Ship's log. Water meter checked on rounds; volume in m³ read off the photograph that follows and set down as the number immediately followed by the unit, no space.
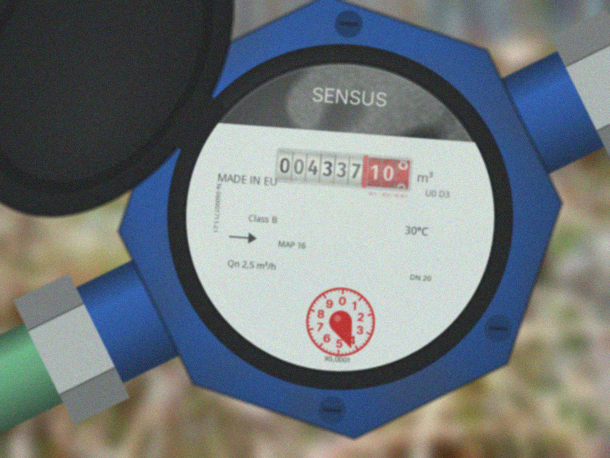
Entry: 4337.1084m³
